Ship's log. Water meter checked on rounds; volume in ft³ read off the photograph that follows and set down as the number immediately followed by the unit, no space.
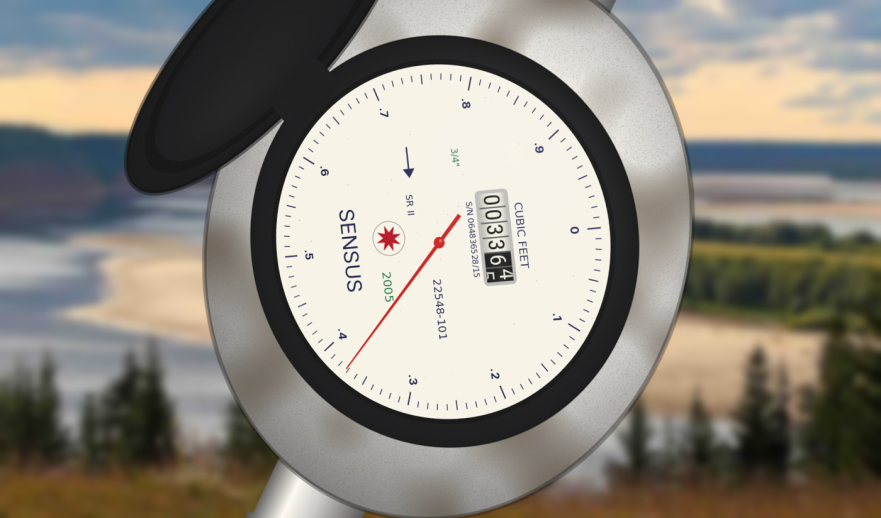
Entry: 3364.37ft³
